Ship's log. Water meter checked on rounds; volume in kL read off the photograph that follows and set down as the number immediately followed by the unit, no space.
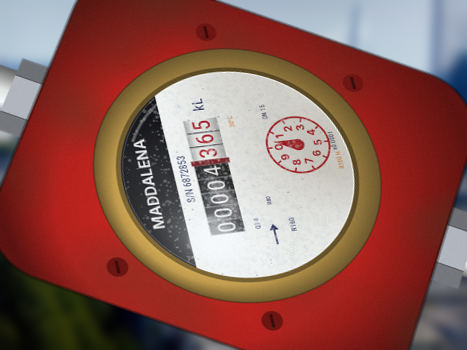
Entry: 4.3650kL
